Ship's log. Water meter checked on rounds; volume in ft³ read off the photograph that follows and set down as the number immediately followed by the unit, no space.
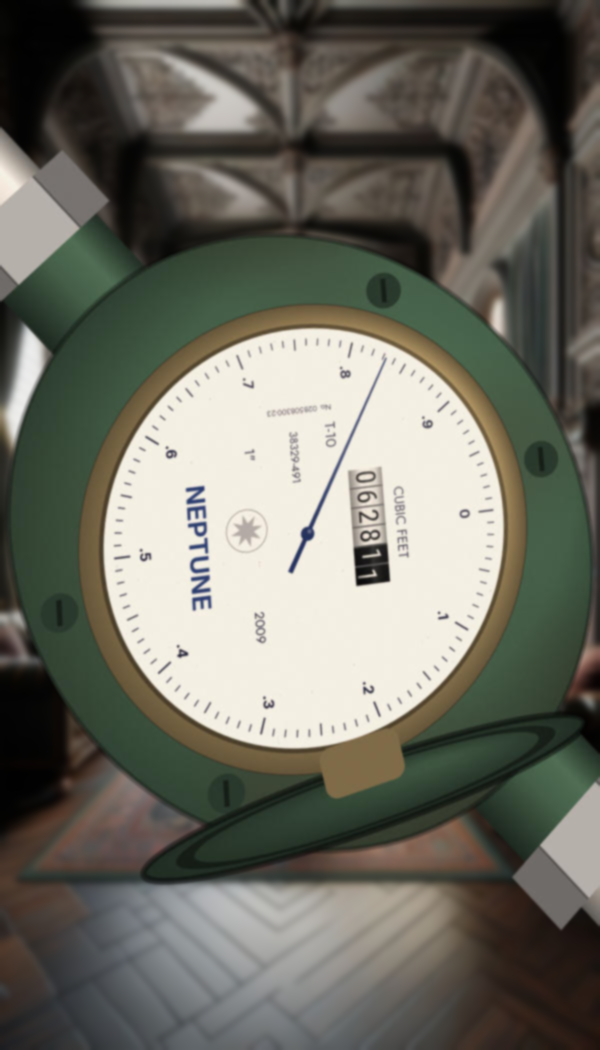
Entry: 62810.83ft³
